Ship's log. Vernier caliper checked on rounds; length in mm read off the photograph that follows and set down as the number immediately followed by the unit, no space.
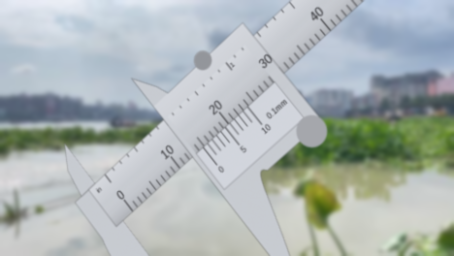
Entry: 14.8mm
